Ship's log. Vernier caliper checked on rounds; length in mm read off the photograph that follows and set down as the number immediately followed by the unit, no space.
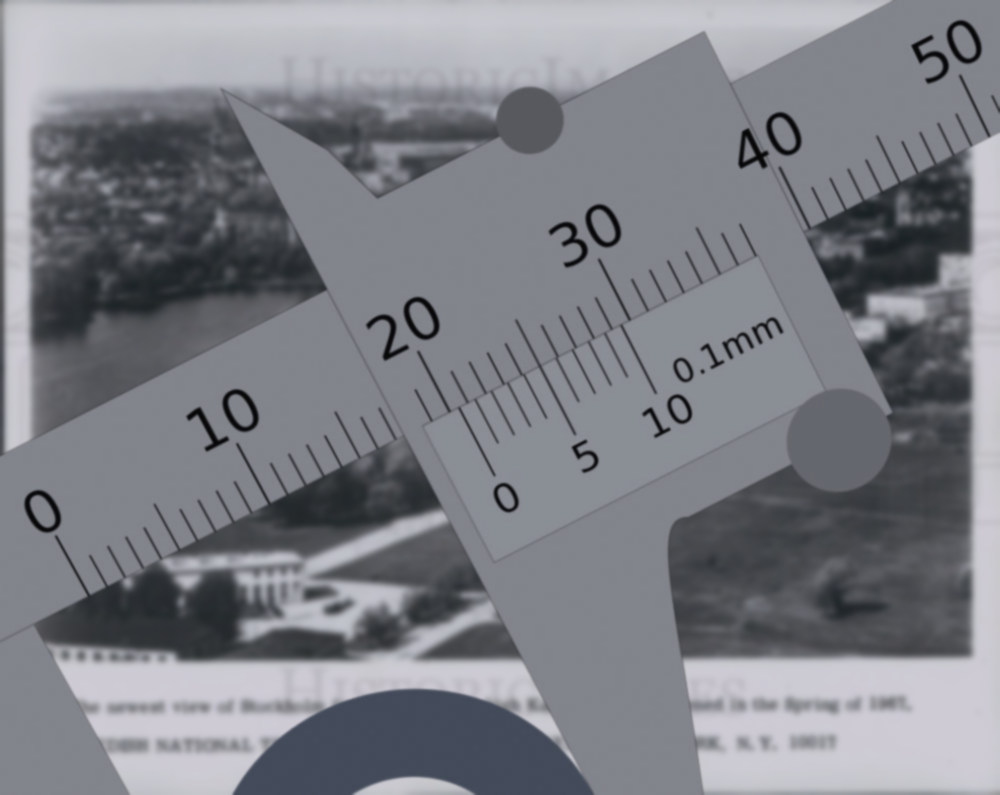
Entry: 20.5mm
